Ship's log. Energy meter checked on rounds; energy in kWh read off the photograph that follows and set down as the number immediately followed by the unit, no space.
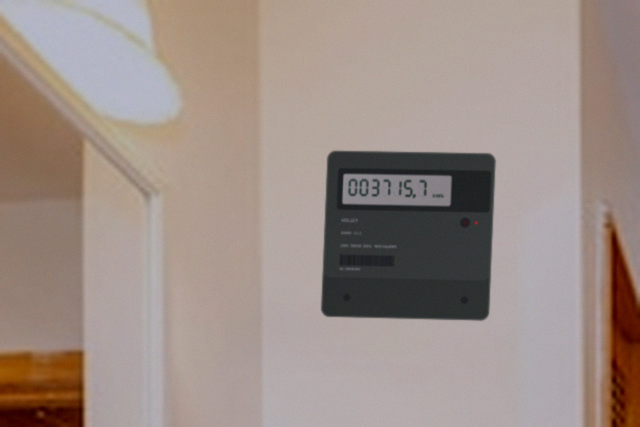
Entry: 3715.7kWh
